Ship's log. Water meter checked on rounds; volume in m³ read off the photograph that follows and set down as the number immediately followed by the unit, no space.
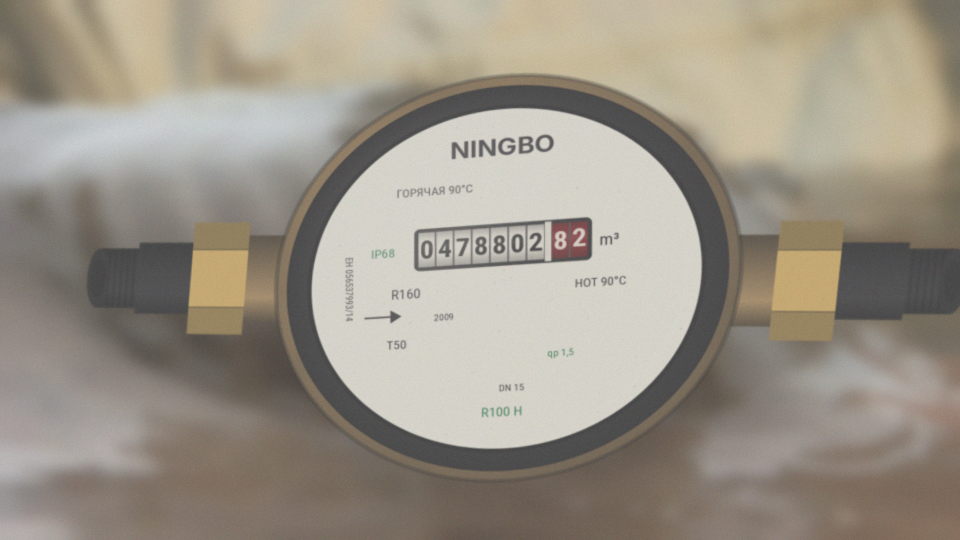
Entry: 478802.82m³
